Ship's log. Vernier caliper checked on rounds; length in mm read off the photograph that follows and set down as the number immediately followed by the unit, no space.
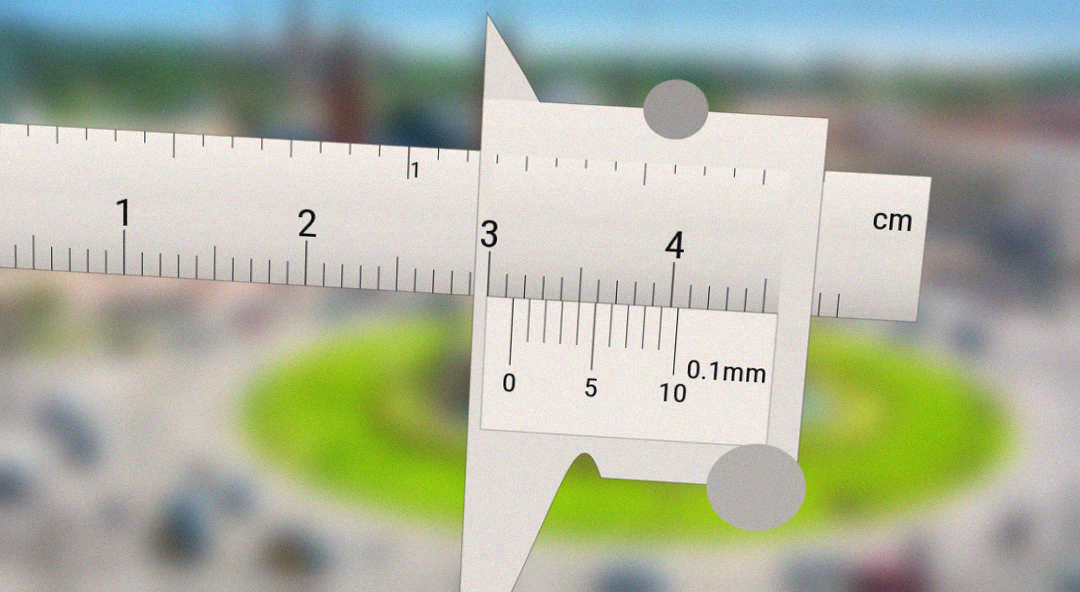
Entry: 31.4mm
